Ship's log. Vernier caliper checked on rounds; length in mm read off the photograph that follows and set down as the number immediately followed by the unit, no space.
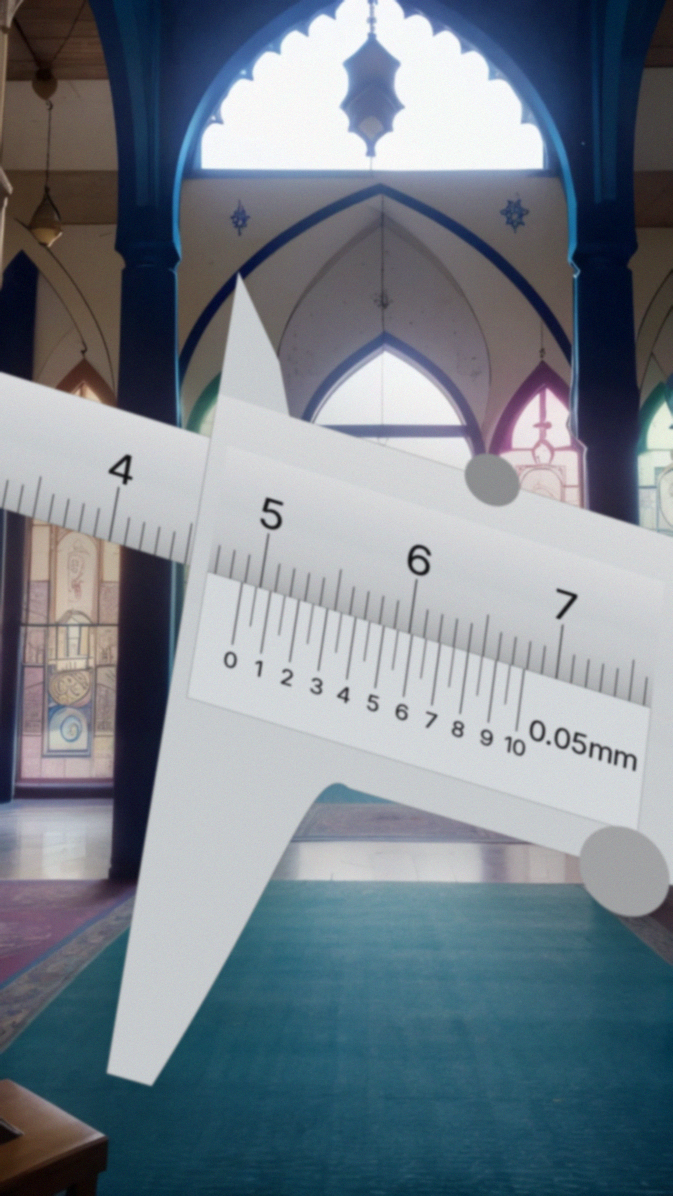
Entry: 48.8mm
